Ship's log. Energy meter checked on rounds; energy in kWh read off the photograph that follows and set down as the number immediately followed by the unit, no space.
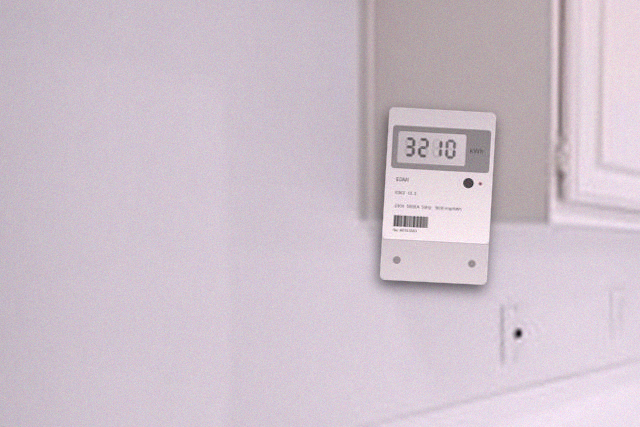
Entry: 3210kWh
